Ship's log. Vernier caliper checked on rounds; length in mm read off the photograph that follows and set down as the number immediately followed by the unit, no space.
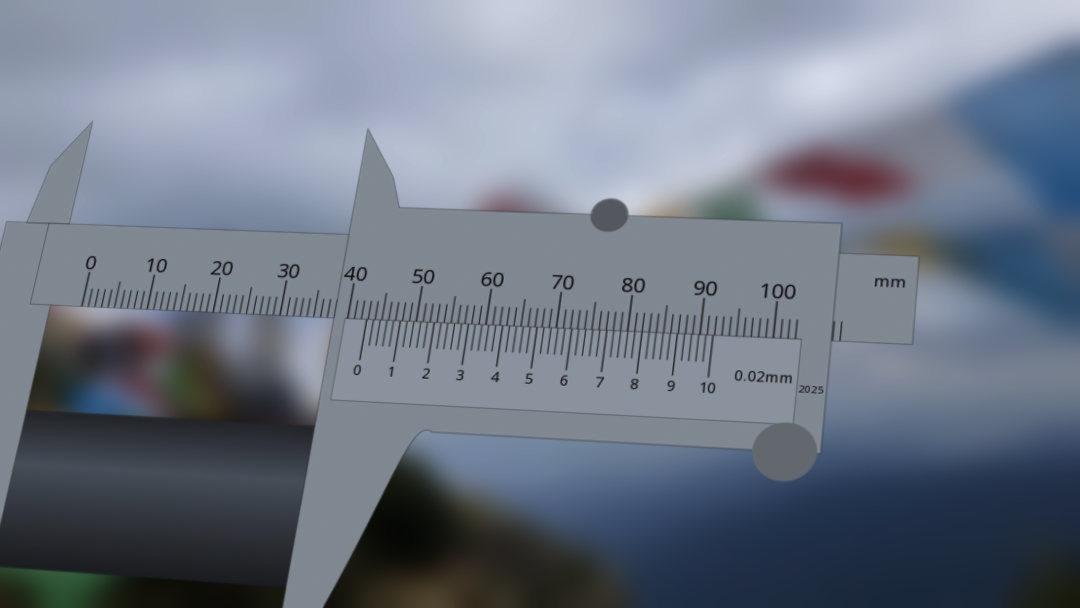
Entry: 42.8mm
